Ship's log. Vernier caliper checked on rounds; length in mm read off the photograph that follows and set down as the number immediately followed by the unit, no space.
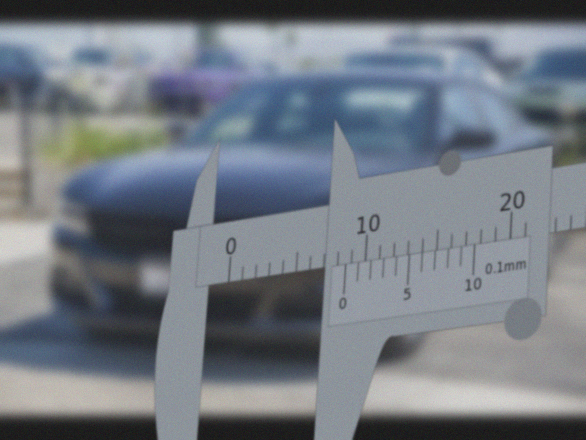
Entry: 8.6mm
